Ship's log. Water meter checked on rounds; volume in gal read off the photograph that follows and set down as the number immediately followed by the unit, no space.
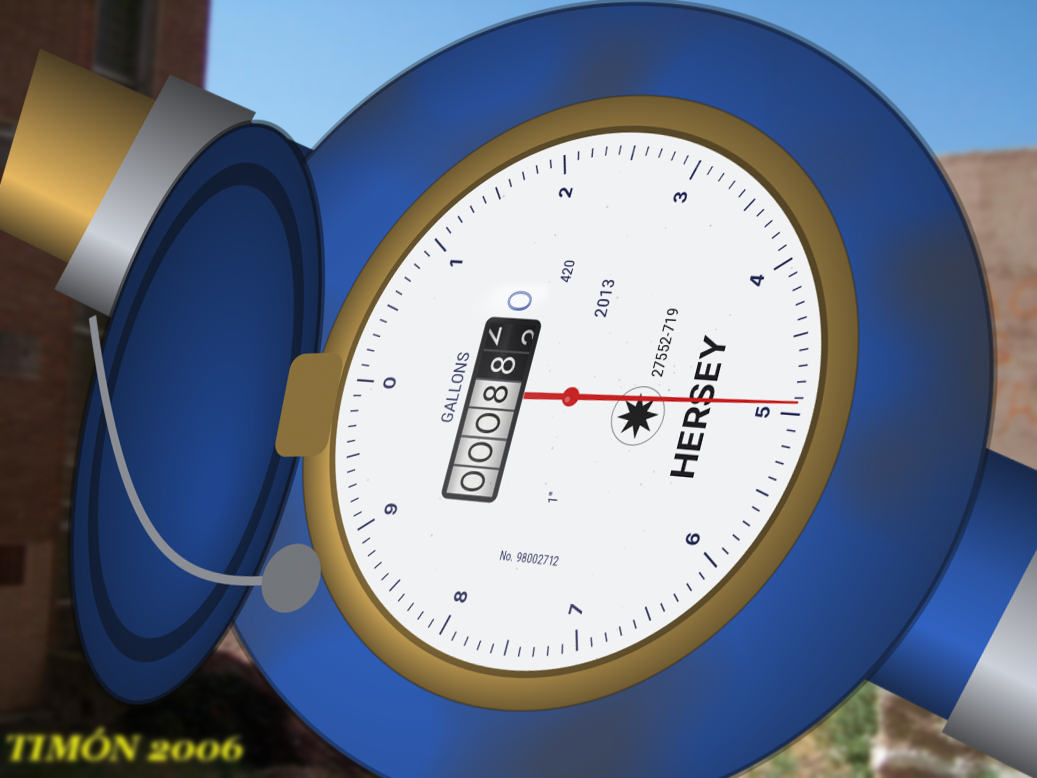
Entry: 8824.9gal
